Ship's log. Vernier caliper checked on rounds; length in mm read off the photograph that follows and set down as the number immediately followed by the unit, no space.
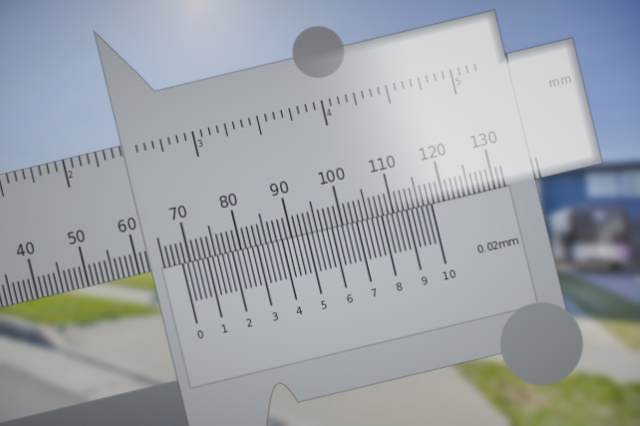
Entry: 68.5mm
